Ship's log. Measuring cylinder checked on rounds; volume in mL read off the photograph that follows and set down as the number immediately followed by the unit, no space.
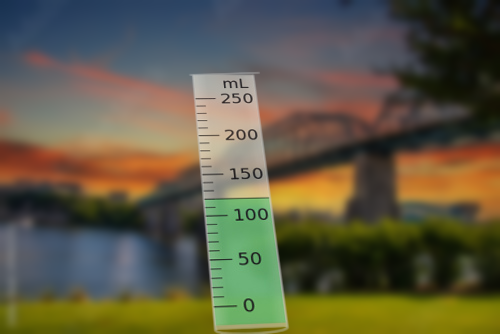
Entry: 120mL
